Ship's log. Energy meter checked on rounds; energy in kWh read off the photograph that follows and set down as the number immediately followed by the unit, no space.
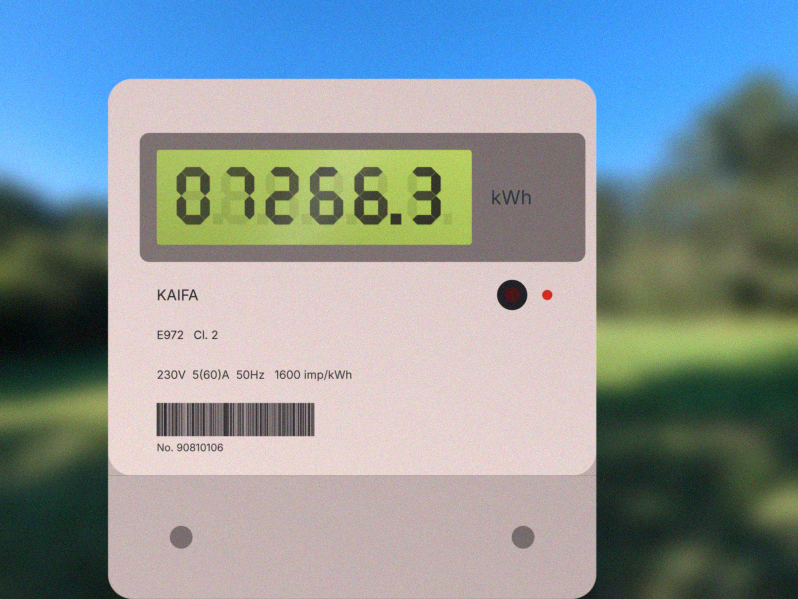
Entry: 7266.3kWh
